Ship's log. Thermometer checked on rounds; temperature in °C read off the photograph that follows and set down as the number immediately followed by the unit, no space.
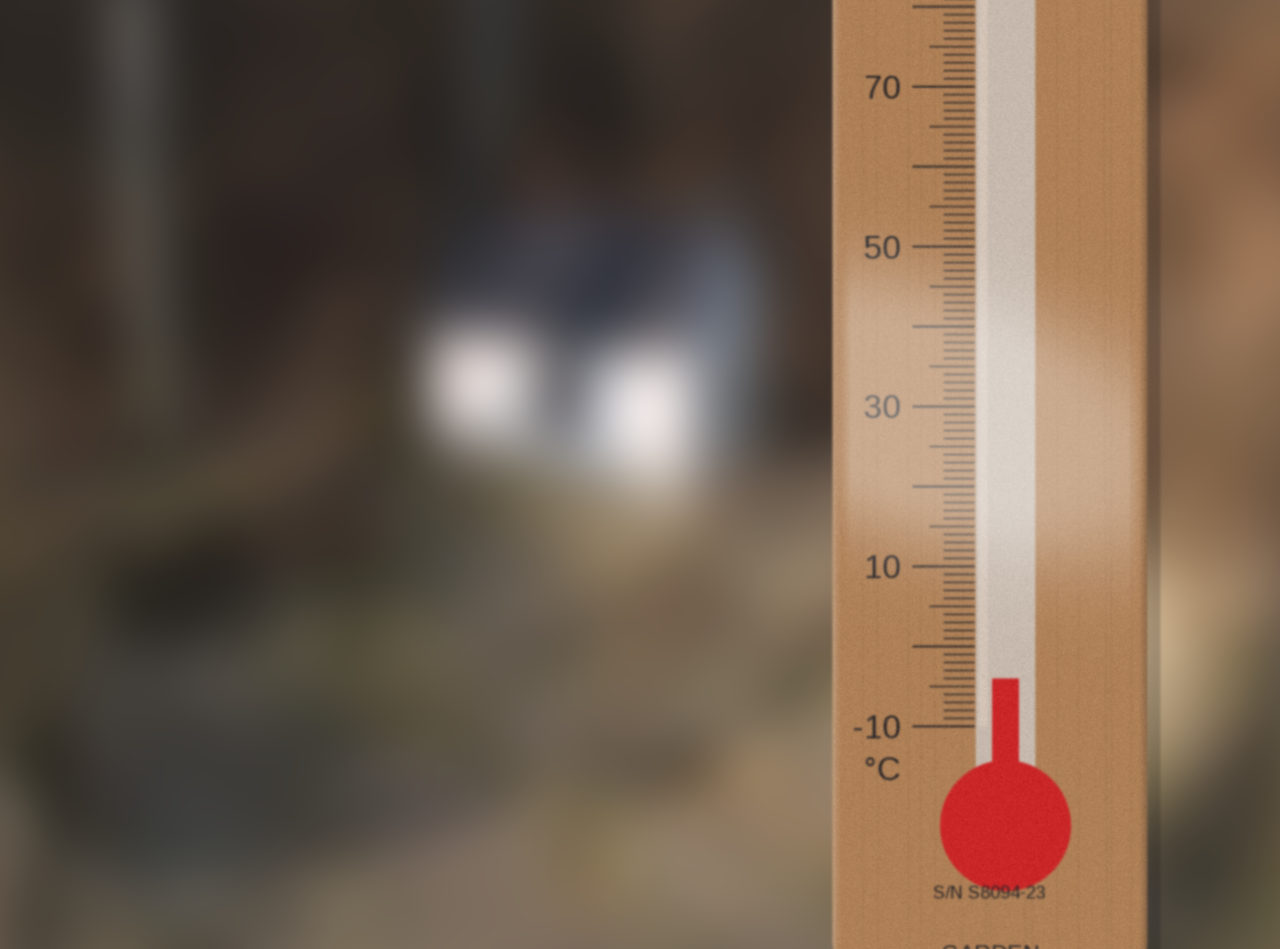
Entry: -4°C
